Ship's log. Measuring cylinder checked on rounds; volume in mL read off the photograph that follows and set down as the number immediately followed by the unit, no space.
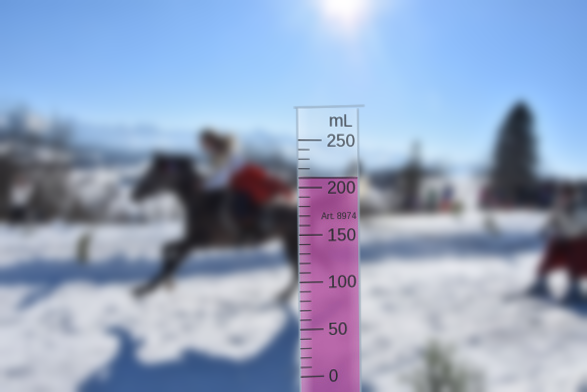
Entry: 210mL
